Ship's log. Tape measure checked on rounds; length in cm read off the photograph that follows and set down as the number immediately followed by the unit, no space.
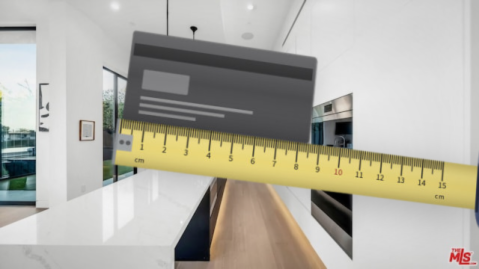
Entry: 8.5cm
